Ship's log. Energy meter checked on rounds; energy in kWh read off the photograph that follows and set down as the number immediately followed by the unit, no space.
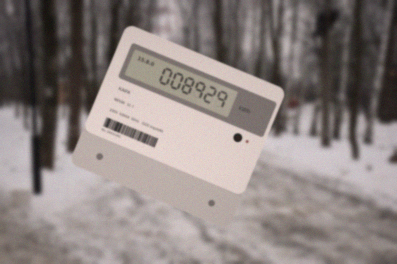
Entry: 8929kWh
